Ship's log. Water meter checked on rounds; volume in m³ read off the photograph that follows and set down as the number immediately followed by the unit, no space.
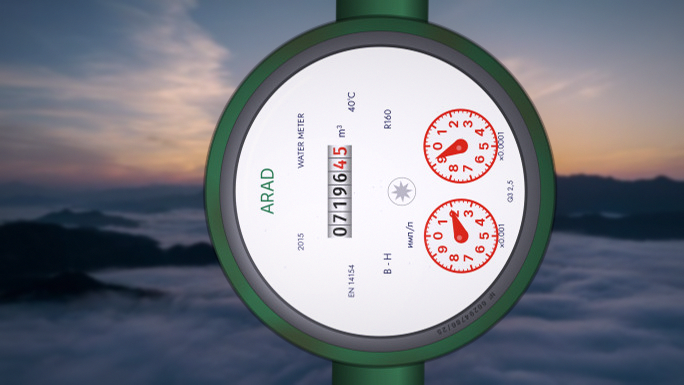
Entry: 7196.4519m³
